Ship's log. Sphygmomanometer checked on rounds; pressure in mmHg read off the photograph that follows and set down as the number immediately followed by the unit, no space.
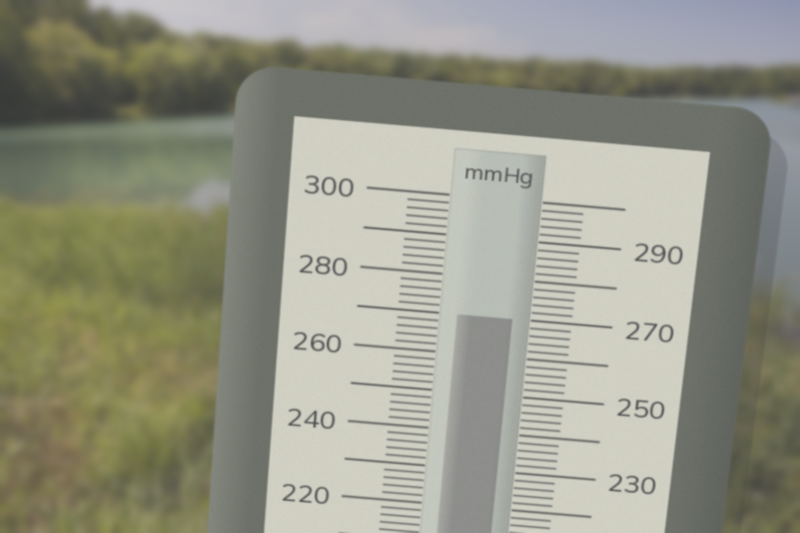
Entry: 270mmHg
